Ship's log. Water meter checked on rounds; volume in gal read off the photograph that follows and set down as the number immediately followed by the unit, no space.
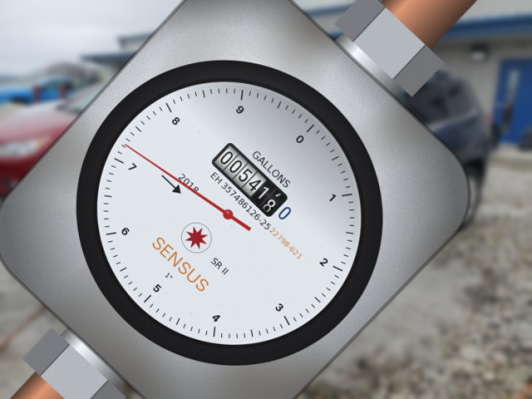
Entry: 54177.2gal
